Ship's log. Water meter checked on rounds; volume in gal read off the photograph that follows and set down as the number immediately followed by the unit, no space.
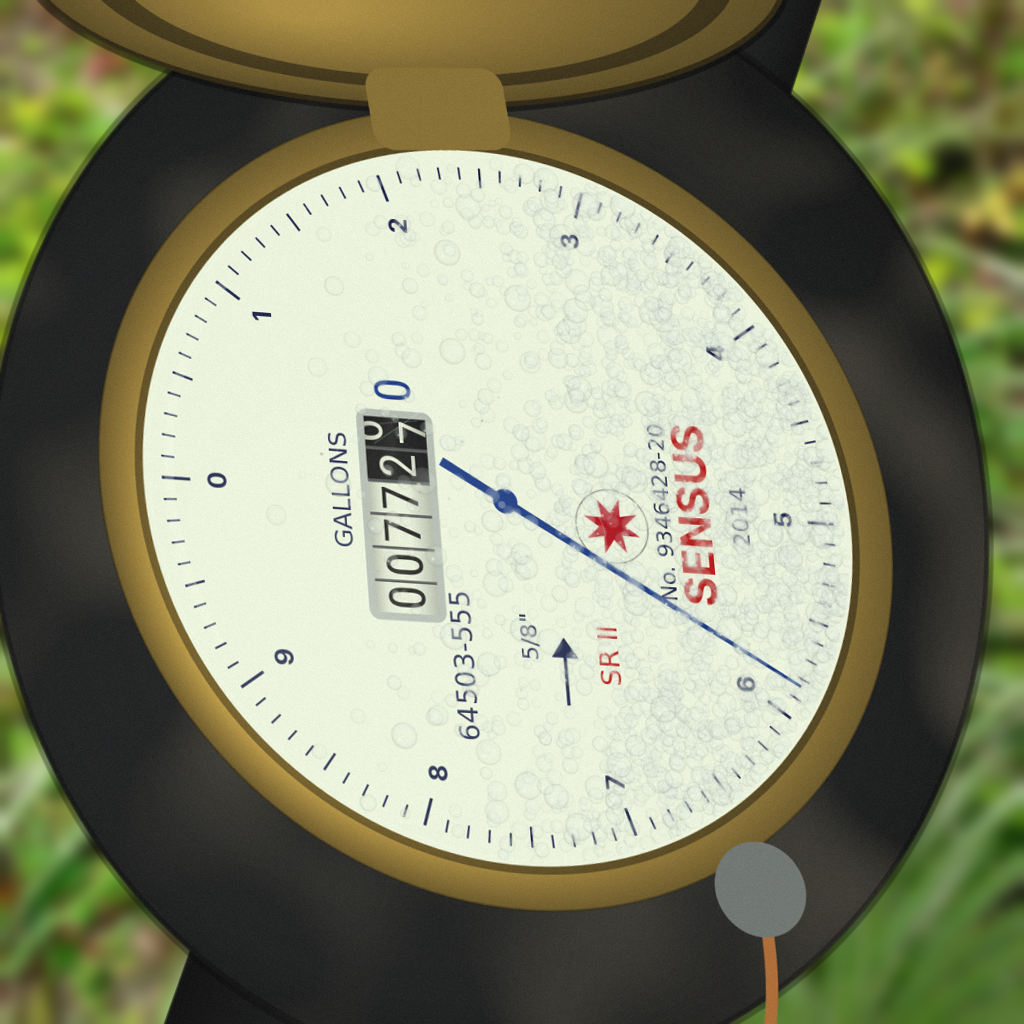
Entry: 77265.8gal
